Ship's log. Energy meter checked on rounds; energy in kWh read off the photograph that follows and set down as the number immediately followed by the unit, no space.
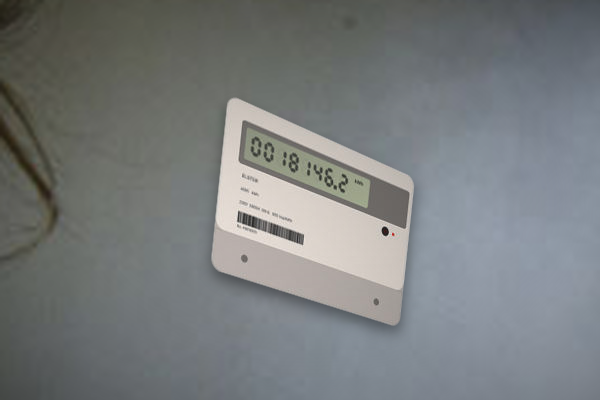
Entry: 18146.2kWh
